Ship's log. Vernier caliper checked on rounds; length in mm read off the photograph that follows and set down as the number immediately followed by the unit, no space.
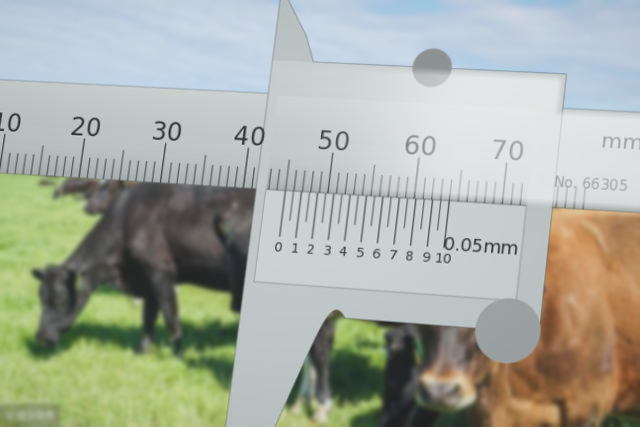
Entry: 45.0mm
